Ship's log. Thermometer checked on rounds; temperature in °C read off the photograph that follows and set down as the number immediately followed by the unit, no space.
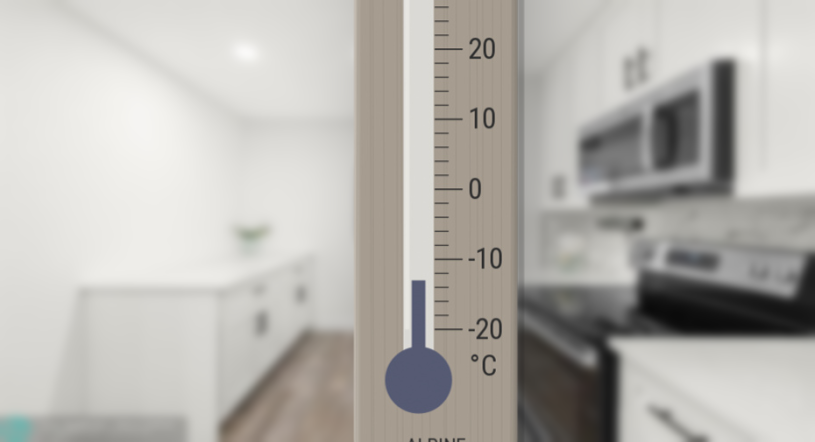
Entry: -13°C
